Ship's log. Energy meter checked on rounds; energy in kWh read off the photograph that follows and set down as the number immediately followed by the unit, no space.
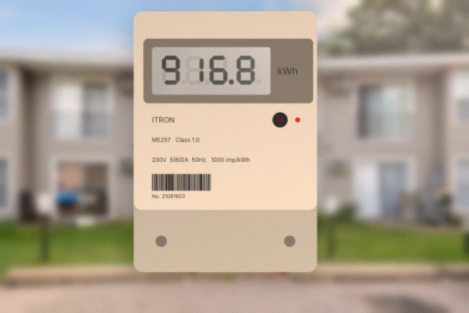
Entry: 916.8kWh
